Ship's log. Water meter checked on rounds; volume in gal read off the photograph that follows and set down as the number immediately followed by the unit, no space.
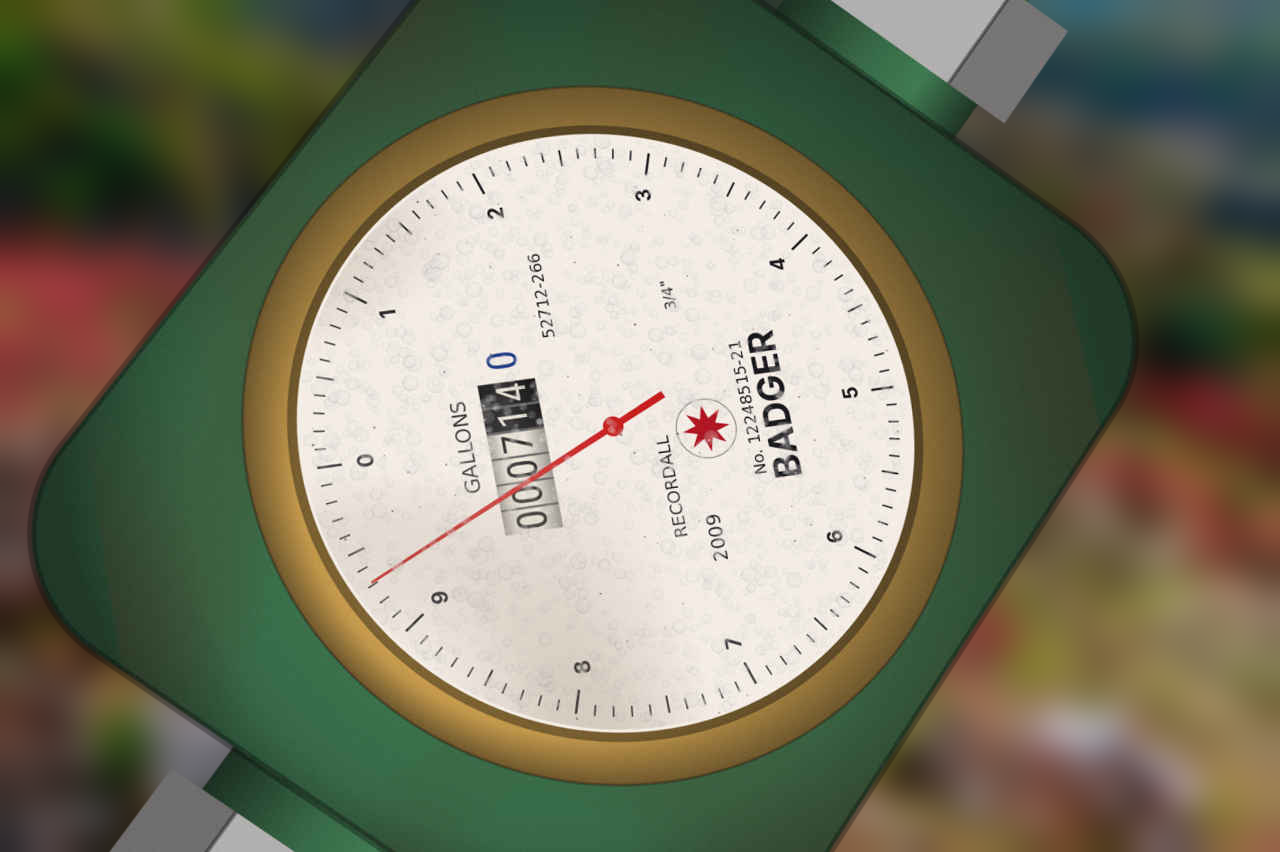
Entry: 7139.3gal
